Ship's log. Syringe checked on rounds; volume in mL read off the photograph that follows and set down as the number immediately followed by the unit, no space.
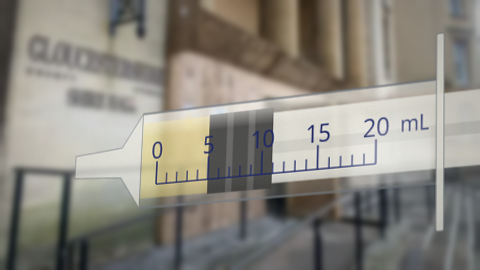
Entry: 5mL
